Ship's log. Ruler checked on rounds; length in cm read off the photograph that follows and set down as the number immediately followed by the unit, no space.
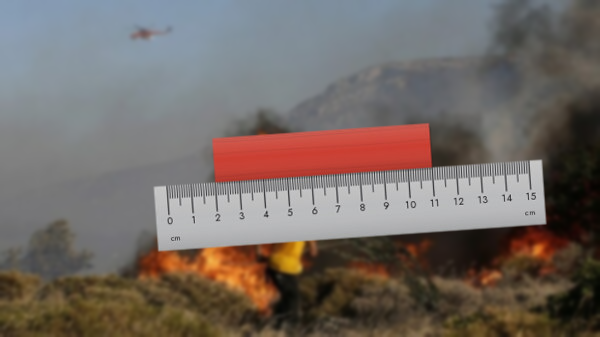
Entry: 9cm
